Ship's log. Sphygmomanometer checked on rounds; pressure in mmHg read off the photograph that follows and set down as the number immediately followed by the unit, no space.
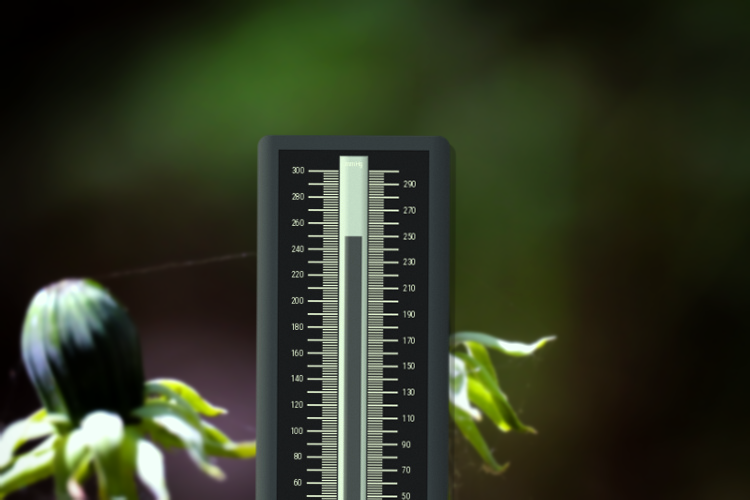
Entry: 250mmHg
